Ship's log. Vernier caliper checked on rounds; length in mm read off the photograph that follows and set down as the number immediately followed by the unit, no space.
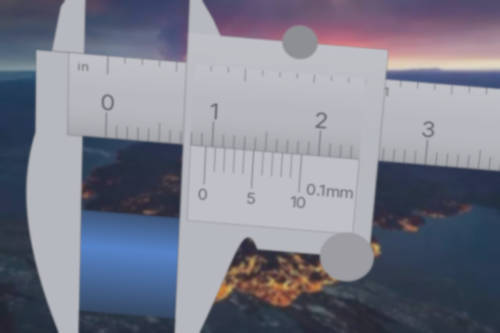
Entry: 9.4mm
